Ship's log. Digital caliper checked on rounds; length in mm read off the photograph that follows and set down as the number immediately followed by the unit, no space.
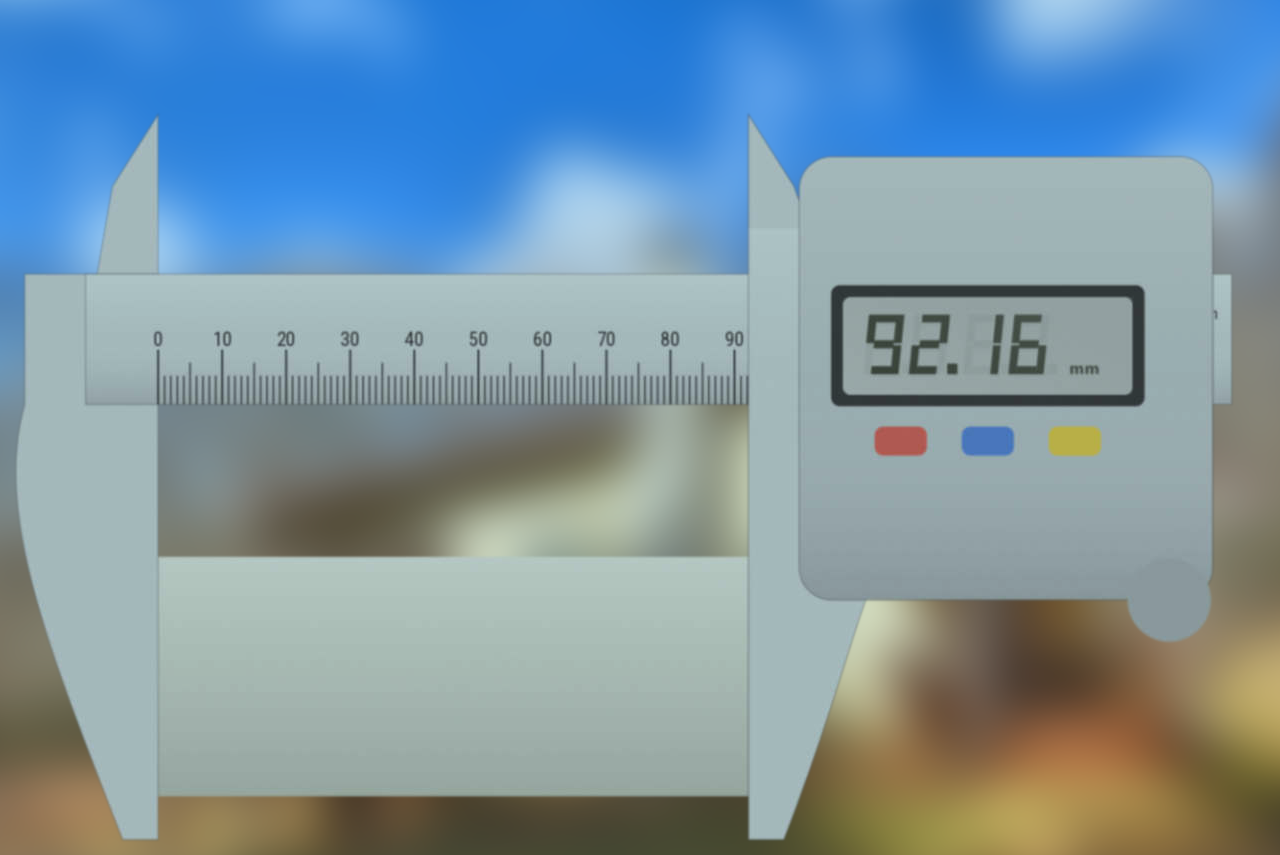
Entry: 92.16mm
